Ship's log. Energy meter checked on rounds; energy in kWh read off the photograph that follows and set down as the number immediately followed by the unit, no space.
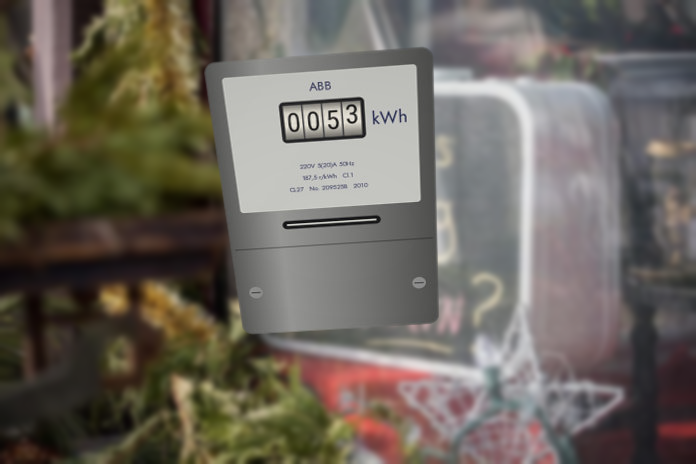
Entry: 53kWh
